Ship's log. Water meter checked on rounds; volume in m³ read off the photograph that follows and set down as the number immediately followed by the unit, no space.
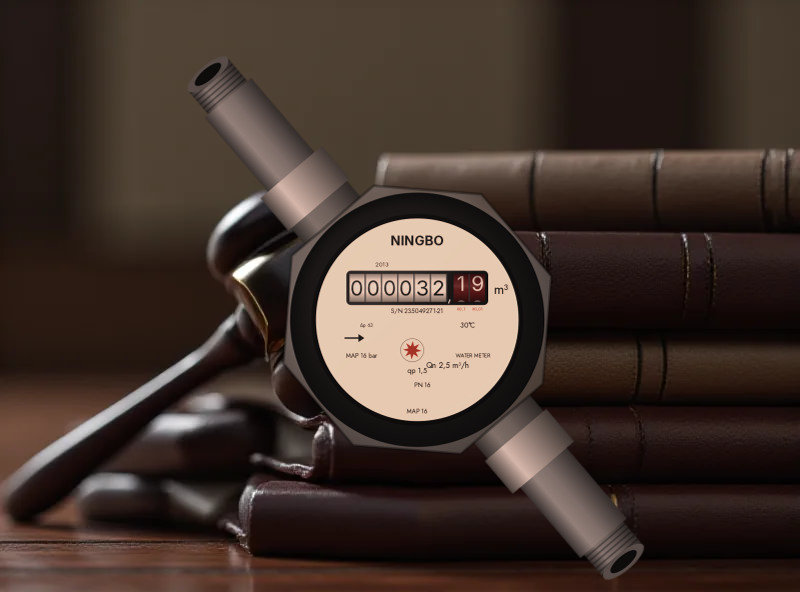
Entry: 32.19m³
